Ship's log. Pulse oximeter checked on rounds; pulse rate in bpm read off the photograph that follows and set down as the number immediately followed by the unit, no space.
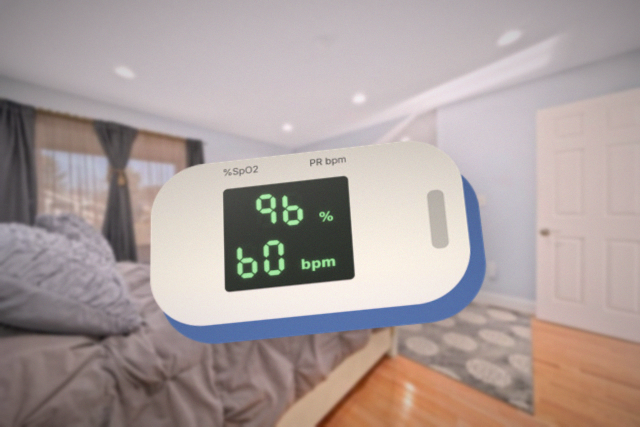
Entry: 60bpm
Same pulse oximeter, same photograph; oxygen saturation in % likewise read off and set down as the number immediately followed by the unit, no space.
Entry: 96%
